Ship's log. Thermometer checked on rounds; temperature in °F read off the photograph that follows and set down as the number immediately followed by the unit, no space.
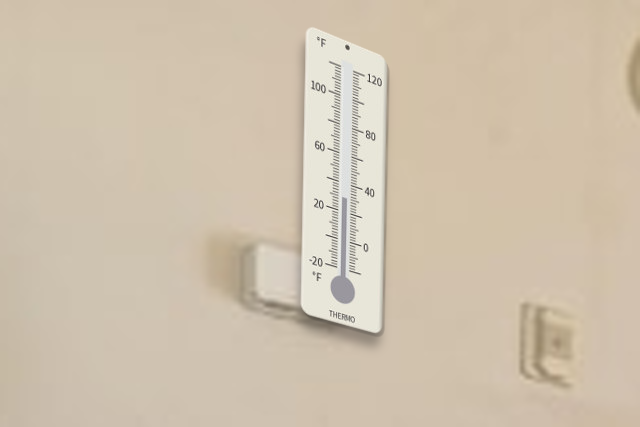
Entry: 30°F
